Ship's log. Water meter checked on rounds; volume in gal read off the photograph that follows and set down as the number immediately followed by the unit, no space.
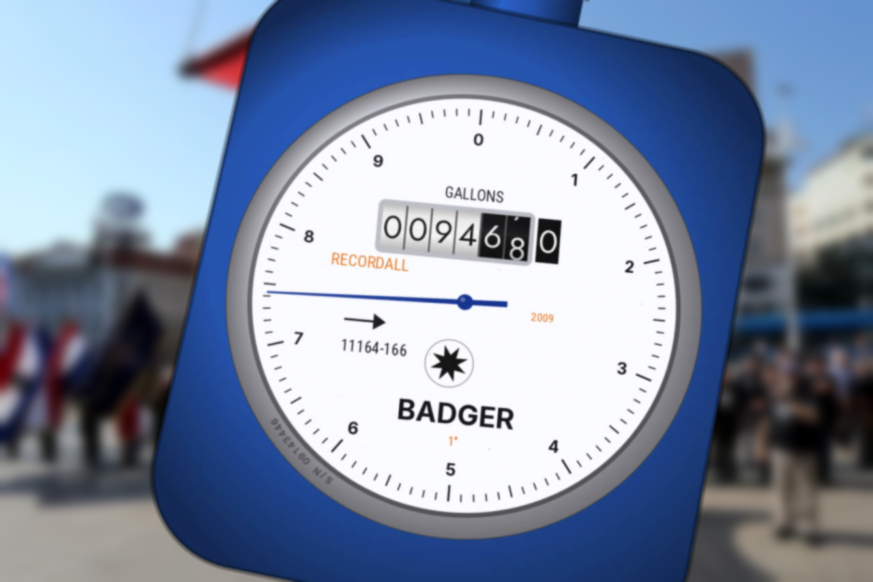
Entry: 94677.4gal
